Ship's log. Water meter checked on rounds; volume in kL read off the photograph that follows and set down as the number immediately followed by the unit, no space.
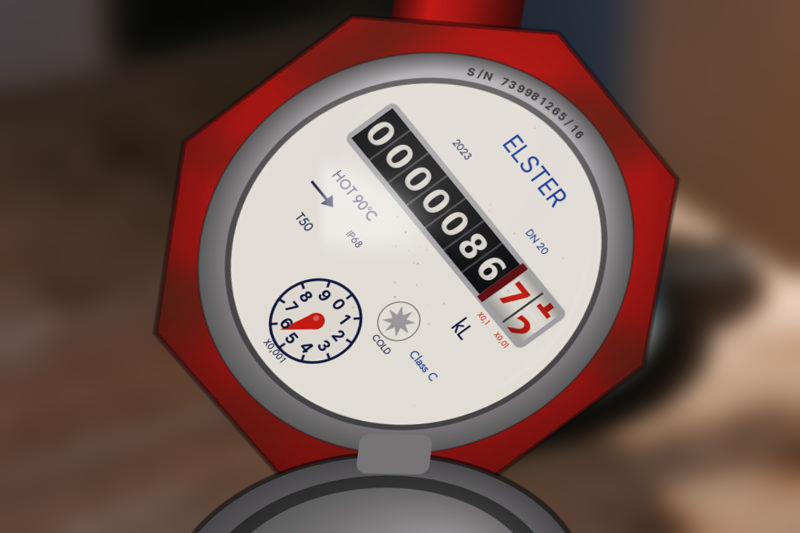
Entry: 86.715kL
